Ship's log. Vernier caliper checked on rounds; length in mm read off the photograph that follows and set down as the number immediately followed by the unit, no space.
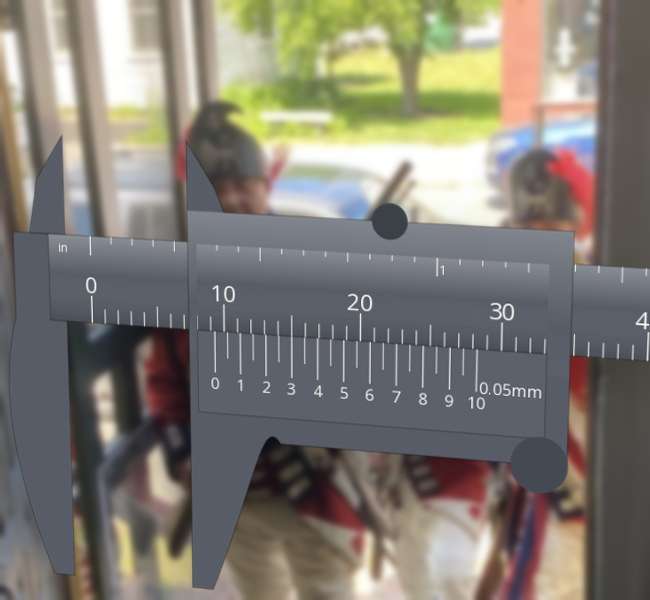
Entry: 9.3mm
